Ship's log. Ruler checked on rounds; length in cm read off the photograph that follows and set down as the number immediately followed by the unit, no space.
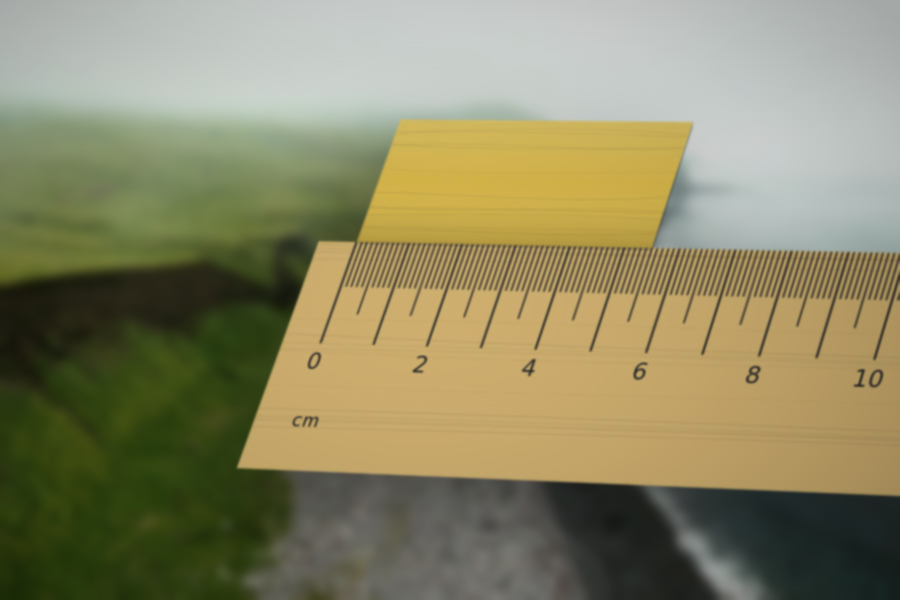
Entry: 5.5cm
